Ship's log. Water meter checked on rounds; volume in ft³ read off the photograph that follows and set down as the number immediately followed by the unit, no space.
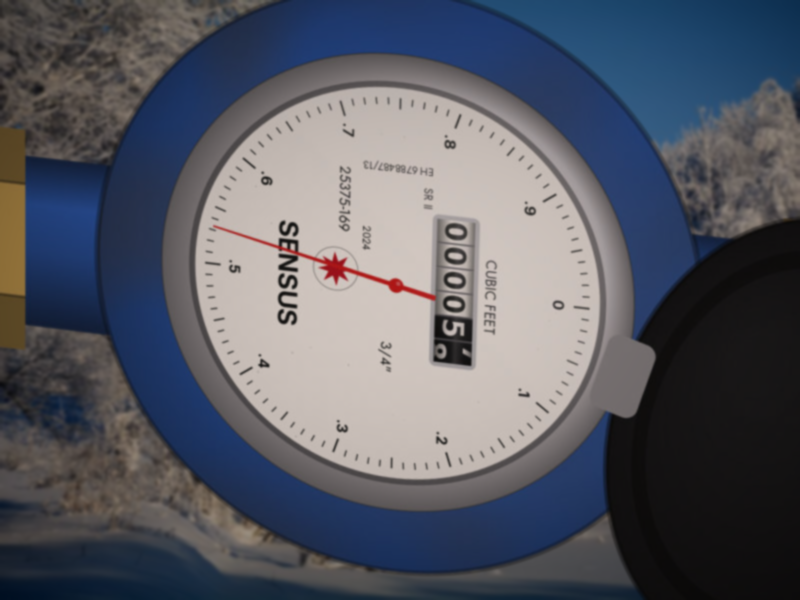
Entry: 57.53ft³
